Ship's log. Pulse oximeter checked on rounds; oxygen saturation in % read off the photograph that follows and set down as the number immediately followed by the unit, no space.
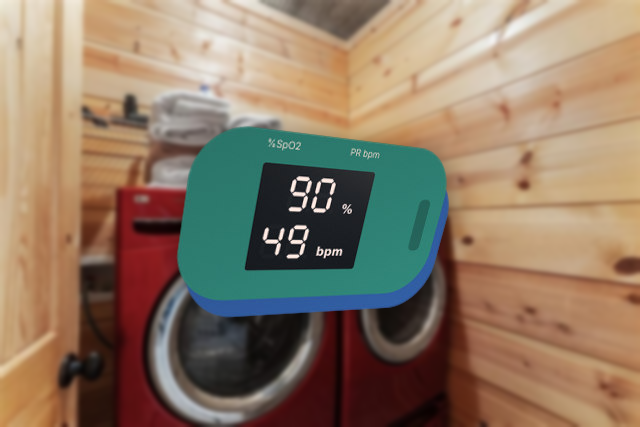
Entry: 90%
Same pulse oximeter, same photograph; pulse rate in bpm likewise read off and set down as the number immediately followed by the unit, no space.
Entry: 49bpm
